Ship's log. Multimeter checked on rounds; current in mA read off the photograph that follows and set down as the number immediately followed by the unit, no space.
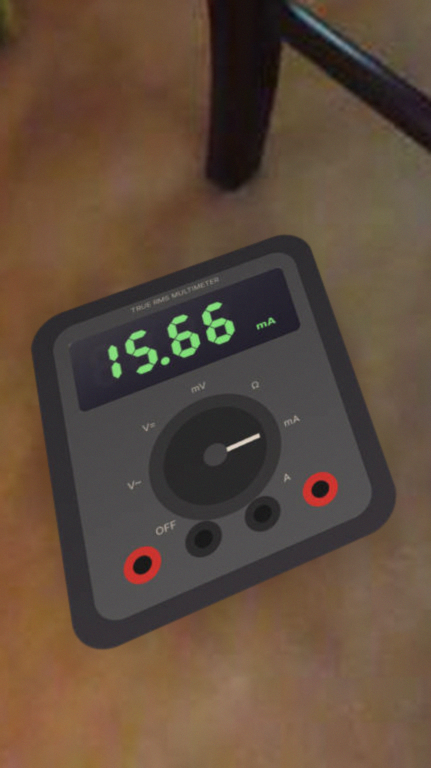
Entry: 15.66mA
